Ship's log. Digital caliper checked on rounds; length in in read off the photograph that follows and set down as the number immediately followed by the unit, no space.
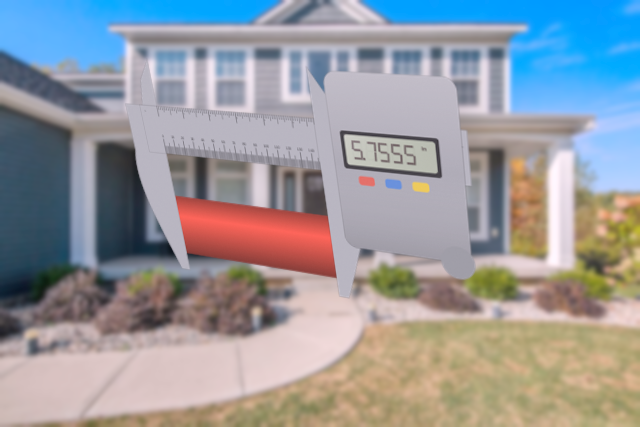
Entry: 5.7555in
